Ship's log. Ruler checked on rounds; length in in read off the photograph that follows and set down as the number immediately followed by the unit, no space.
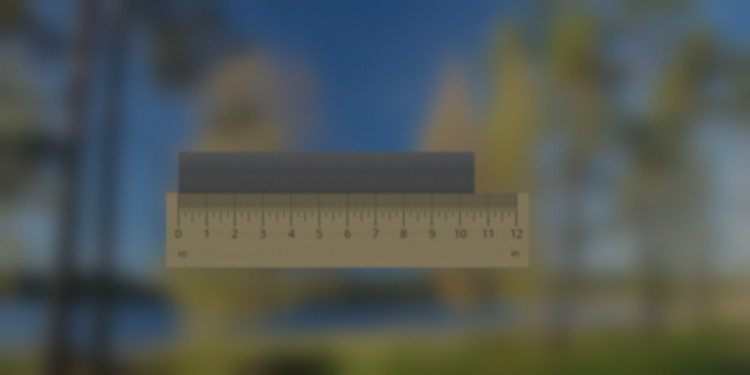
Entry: 10.5in
